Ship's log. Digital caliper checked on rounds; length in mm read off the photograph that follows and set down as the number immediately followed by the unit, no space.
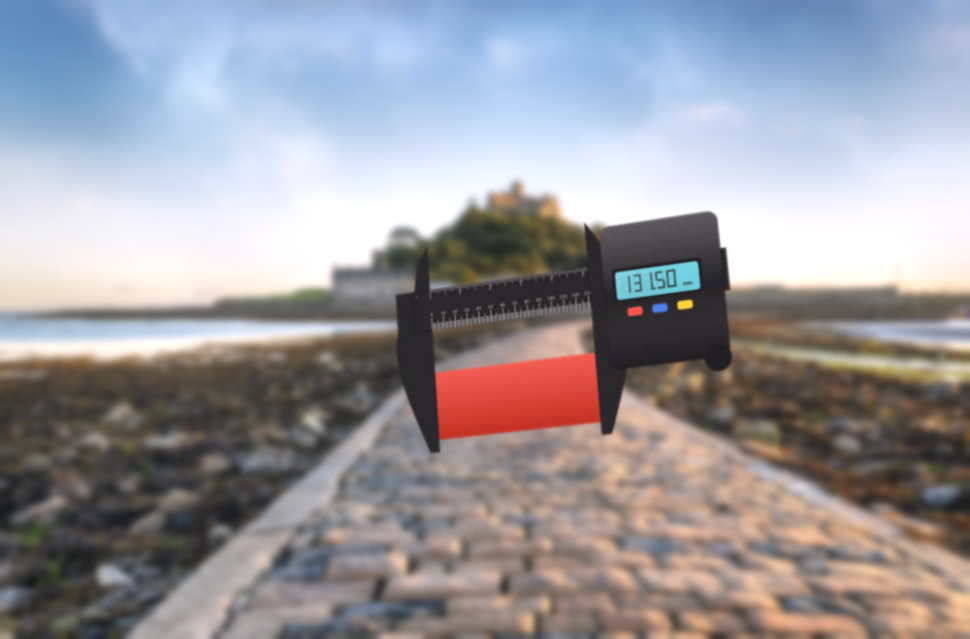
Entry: 131.50mm
